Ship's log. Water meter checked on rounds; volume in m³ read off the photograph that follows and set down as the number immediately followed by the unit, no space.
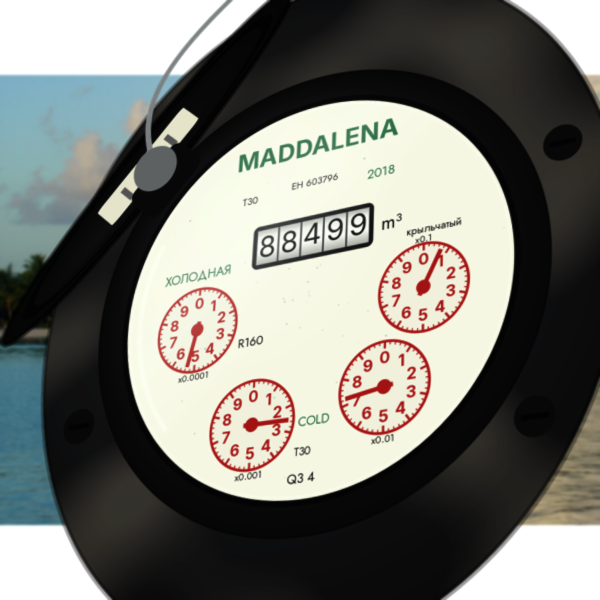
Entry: 88499.0725m³
